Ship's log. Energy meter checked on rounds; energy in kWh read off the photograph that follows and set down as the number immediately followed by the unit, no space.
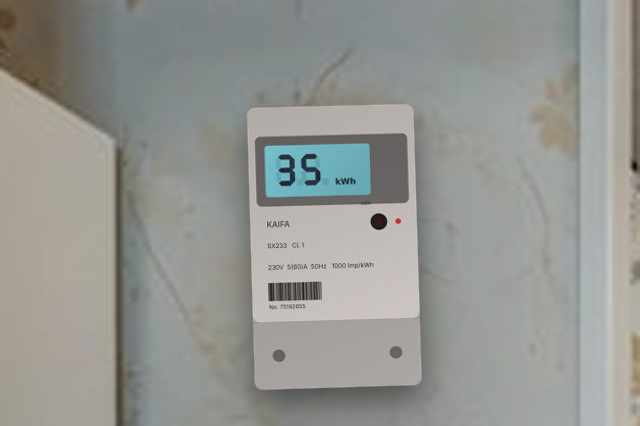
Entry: 35kWh
